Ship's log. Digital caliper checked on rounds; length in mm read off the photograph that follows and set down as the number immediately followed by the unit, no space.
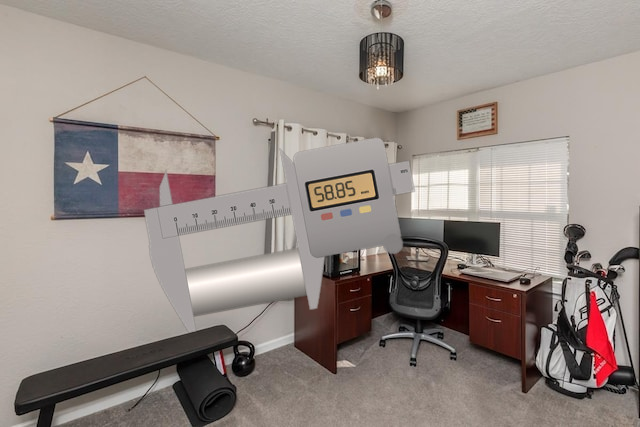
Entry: 58.85mm
